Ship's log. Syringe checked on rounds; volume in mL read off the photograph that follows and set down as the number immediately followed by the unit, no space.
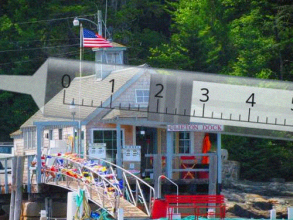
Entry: 1.8mL
